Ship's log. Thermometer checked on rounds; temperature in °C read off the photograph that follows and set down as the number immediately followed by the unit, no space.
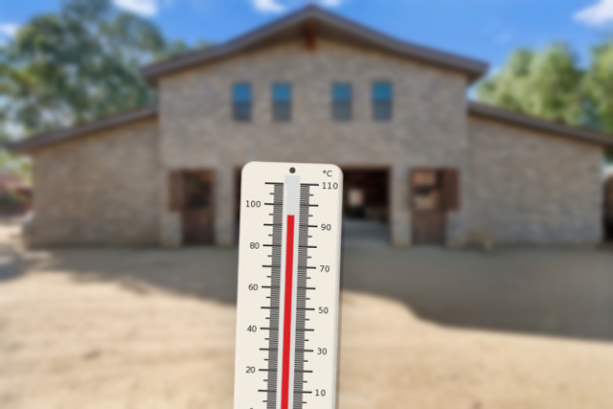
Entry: 95°C
